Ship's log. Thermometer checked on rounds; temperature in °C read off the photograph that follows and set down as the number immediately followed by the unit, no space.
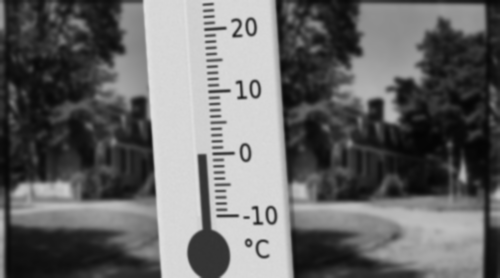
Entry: 0°C
